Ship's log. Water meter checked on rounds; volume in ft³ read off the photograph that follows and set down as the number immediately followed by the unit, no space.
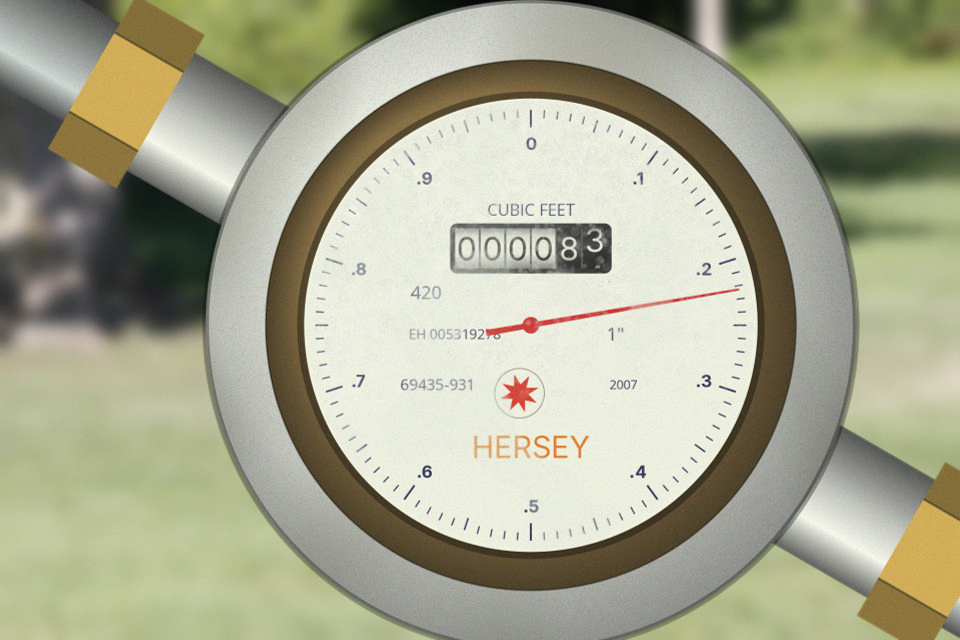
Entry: 83.22ft³
